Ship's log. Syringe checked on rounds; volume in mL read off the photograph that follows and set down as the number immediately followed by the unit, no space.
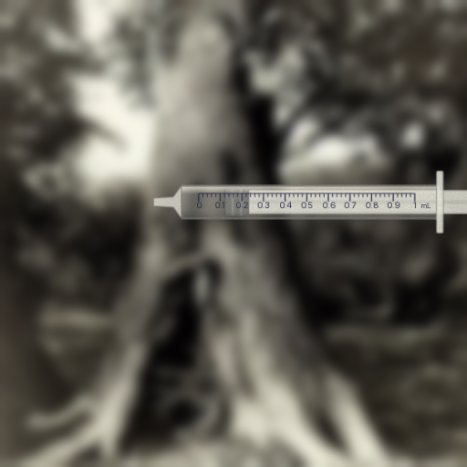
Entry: 0.12mL
